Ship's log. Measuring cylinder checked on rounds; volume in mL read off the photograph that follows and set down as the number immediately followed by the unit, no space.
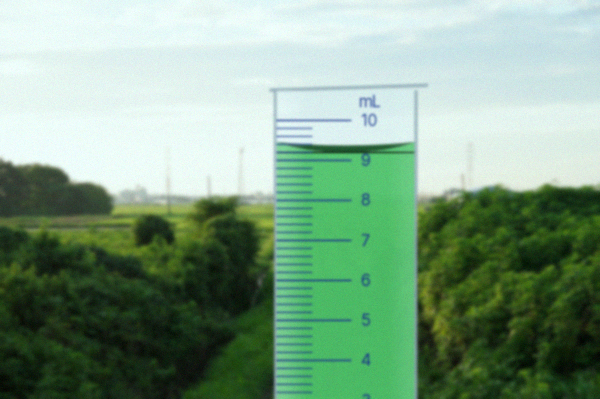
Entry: 9.2mL
